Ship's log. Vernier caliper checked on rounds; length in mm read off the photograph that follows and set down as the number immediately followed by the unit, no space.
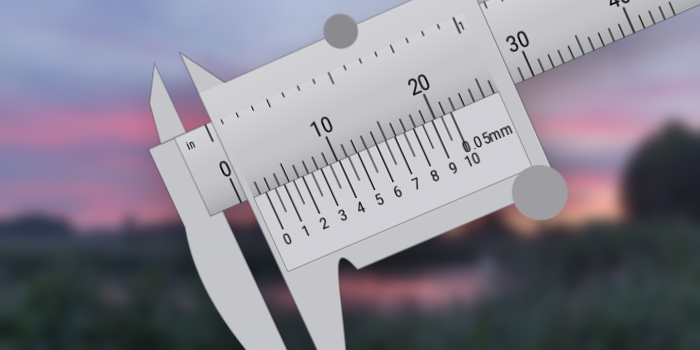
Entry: 2.6mm
